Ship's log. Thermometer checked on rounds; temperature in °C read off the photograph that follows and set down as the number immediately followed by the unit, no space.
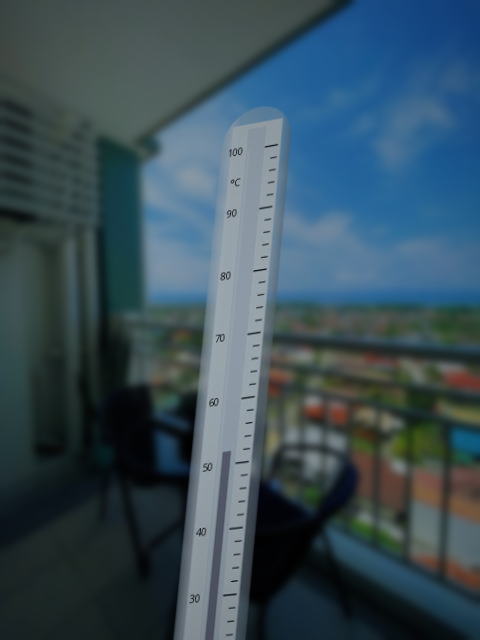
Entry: 52°C
